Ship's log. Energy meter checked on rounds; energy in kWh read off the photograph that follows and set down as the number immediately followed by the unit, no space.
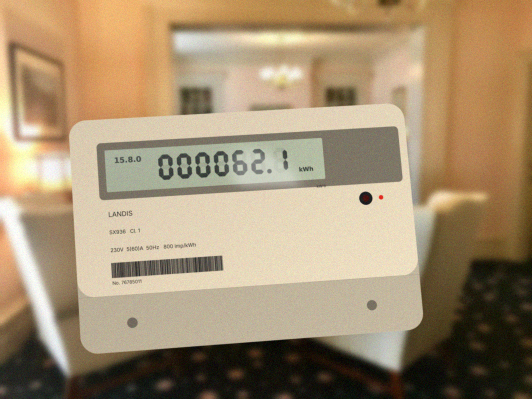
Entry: 62.1kWh
